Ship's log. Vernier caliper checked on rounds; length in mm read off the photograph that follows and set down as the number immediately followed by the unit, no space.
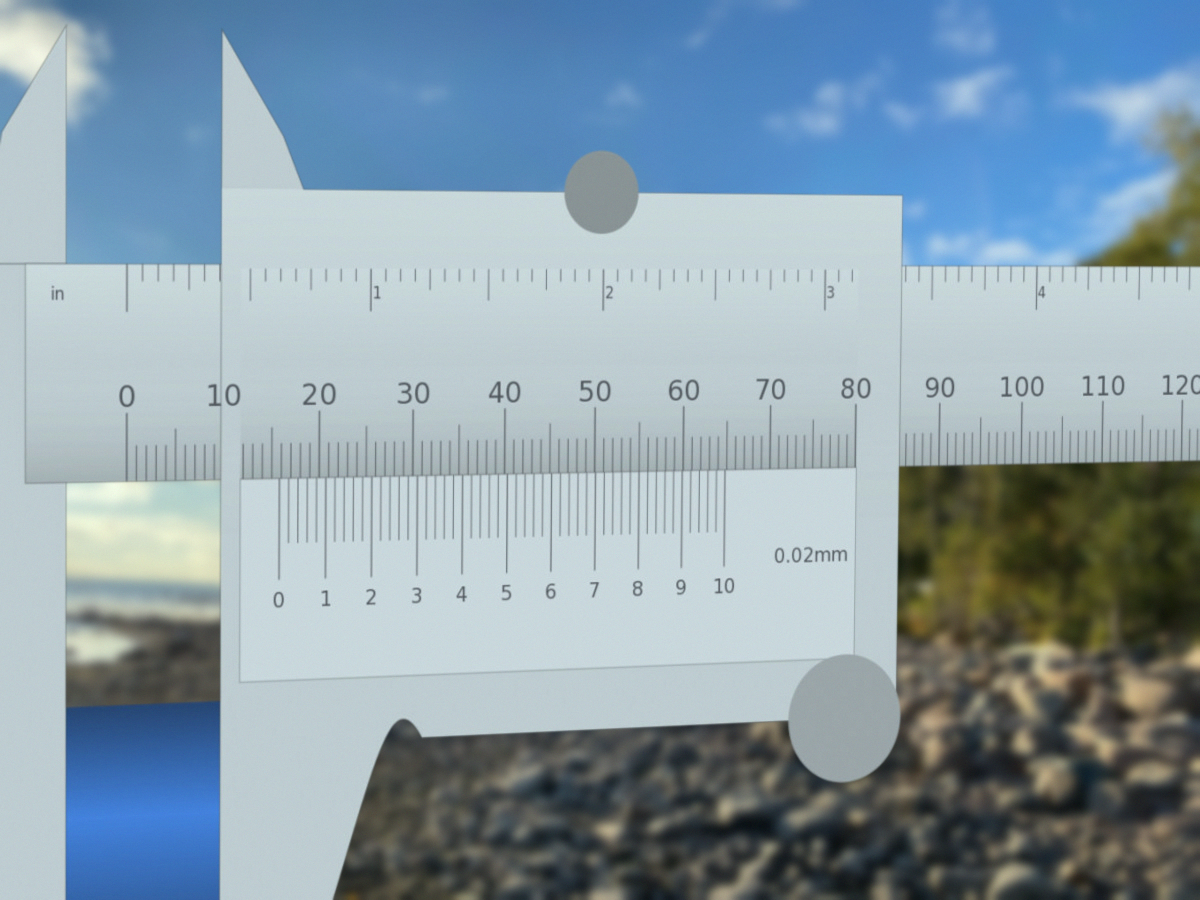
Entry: 15.8mm
